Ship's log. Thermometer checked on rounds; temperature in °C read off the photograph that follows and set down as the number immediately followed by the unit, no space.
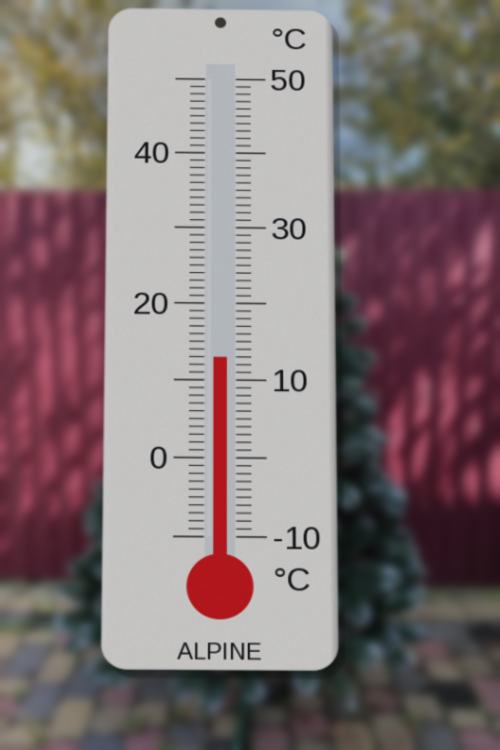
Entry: 13°C
